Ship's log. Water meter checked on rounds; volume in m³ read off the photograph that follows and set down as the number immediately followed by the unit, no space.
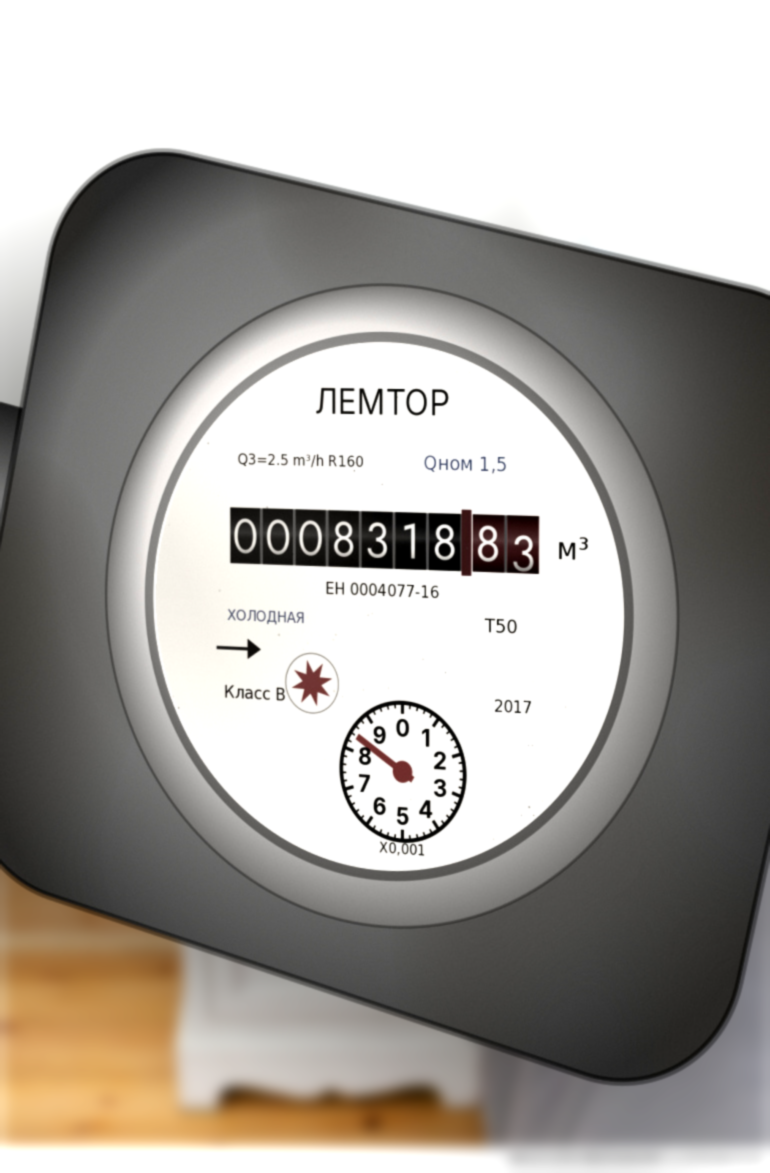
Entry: 8318.828m³
